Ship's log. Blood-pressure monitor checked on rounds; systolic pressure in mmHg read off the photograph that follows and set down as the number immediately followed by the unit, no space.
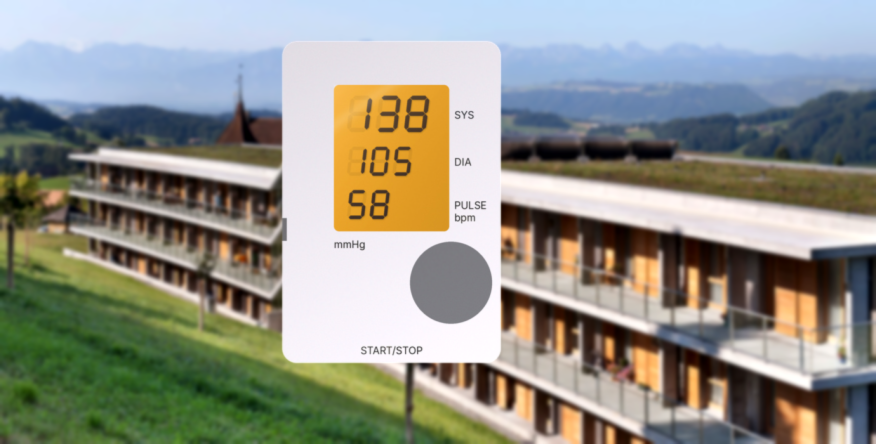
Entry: 138mmHg
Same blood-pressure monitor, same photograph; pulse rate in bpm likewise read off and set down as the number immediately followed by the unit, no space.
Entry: 58bpm
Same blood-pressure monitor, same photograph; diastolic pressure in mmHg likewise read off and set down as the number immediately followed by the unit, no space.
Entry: 105mmHg
